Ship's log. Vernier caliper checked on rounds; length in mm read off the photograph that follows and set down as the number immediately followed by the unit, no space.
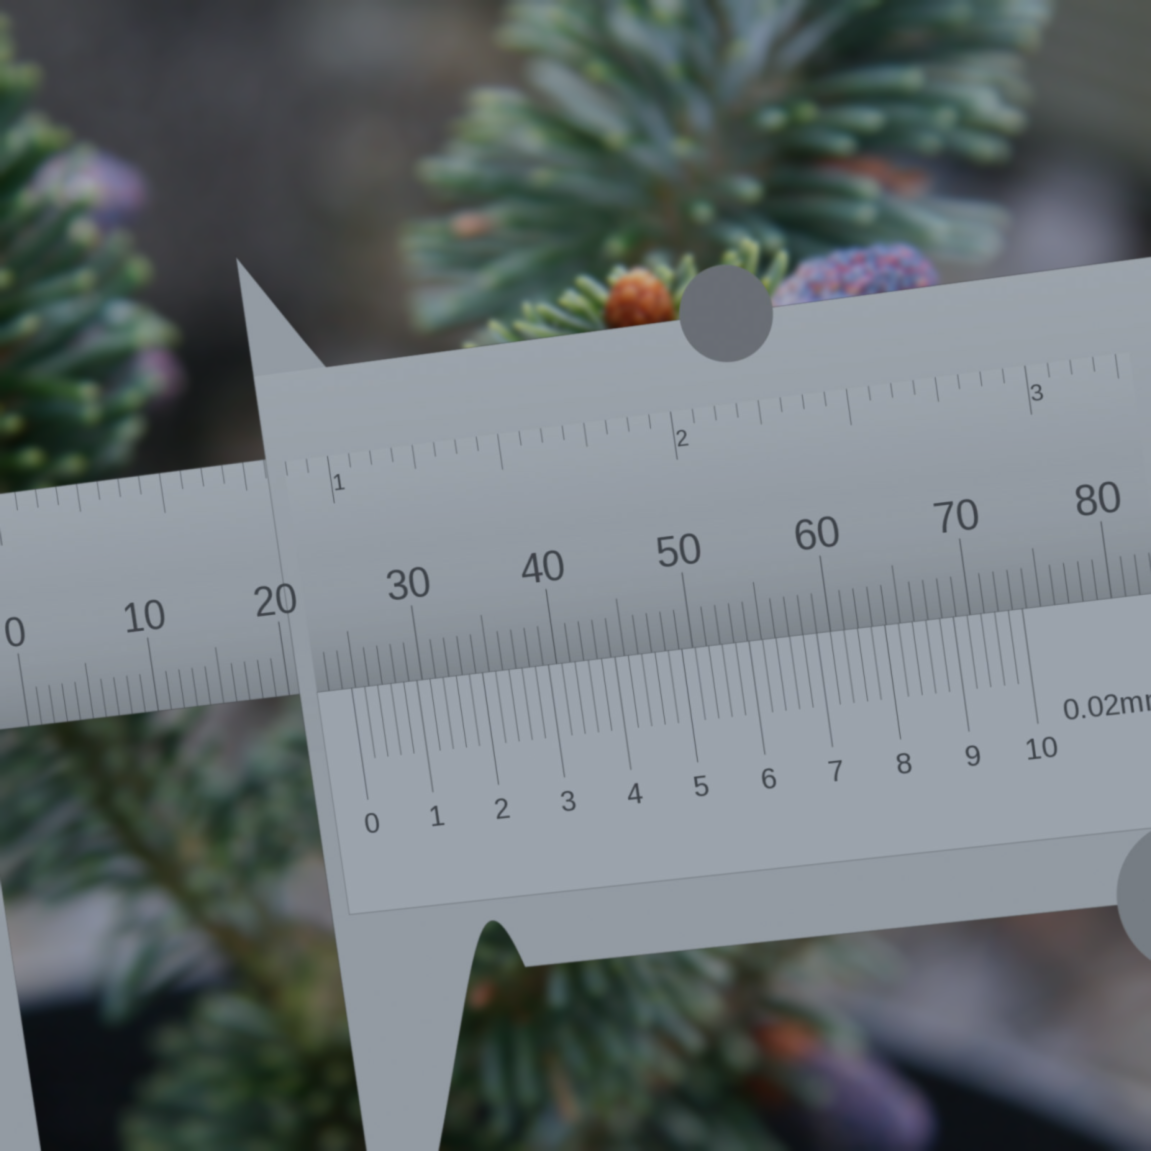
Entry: 24.7mm
